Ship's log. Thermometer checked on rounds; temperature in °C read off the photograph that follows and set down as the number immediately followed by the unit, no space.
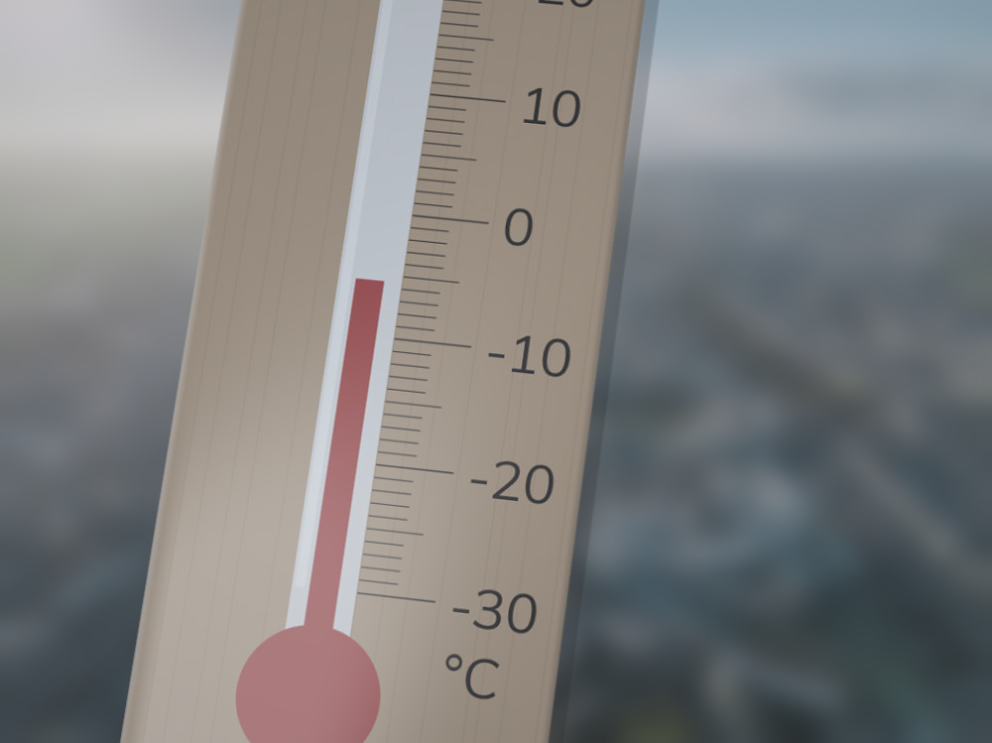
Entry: -5.5°C
